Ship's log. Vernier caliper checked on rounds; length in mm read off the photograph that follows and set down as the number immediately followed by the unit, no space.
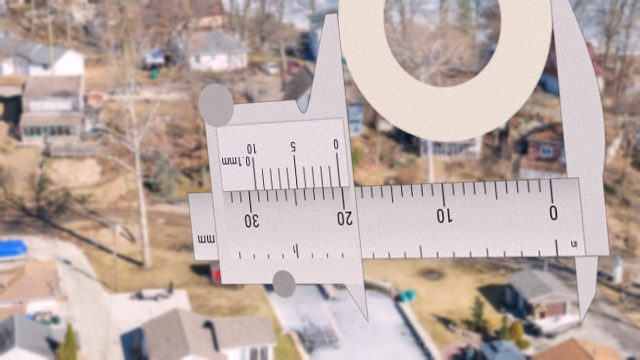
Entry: 20.2mm
